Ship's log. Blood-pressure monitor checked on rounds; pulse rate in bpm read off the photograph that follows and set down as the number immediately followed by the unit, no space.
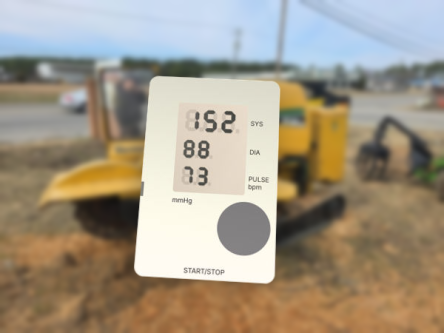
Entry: 73bpm
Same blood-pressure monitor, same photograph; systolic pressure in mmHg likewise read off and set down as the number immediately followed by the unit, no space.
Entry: 152mmHg
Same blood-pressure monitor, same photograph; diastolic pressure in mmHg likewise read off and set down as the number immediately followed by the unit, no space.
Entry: 88mmHg
